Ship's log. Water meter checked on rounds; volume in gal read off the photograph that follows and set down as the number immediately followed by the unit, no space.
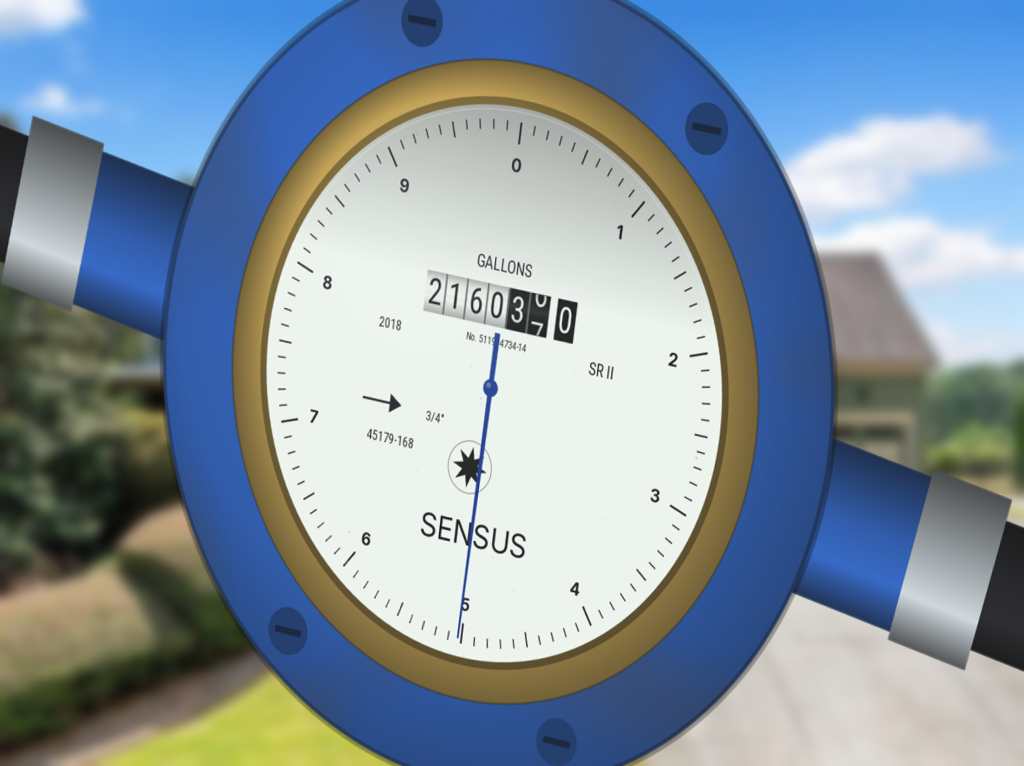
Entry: 2160365.0gal
